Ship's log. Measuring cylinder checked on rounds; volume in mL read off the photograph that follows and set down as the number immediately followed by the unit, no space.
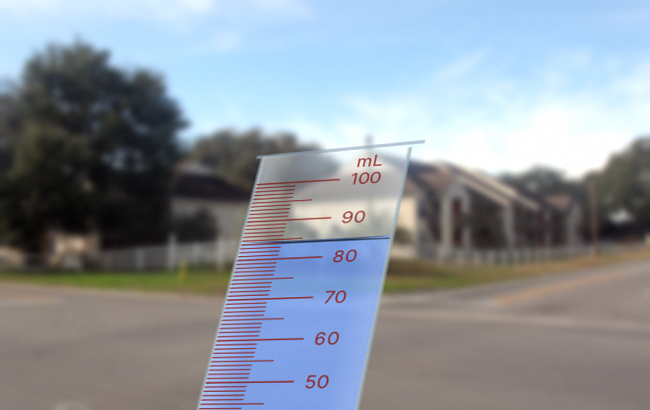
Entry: 84mL
